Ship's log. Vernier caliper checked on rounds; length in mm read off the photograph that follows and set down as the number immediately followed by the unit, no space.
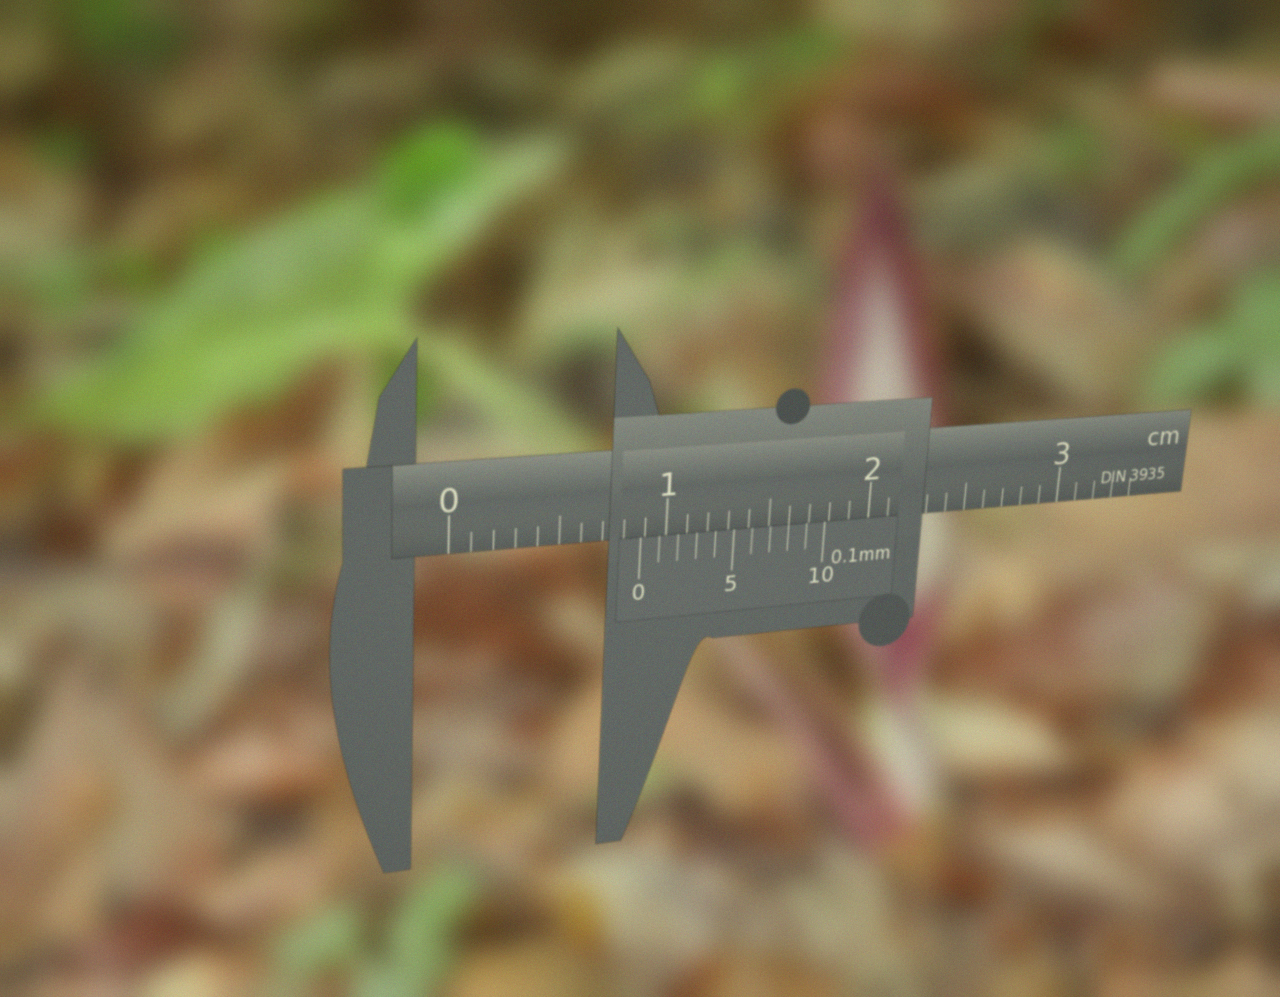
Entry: 8.8mm
